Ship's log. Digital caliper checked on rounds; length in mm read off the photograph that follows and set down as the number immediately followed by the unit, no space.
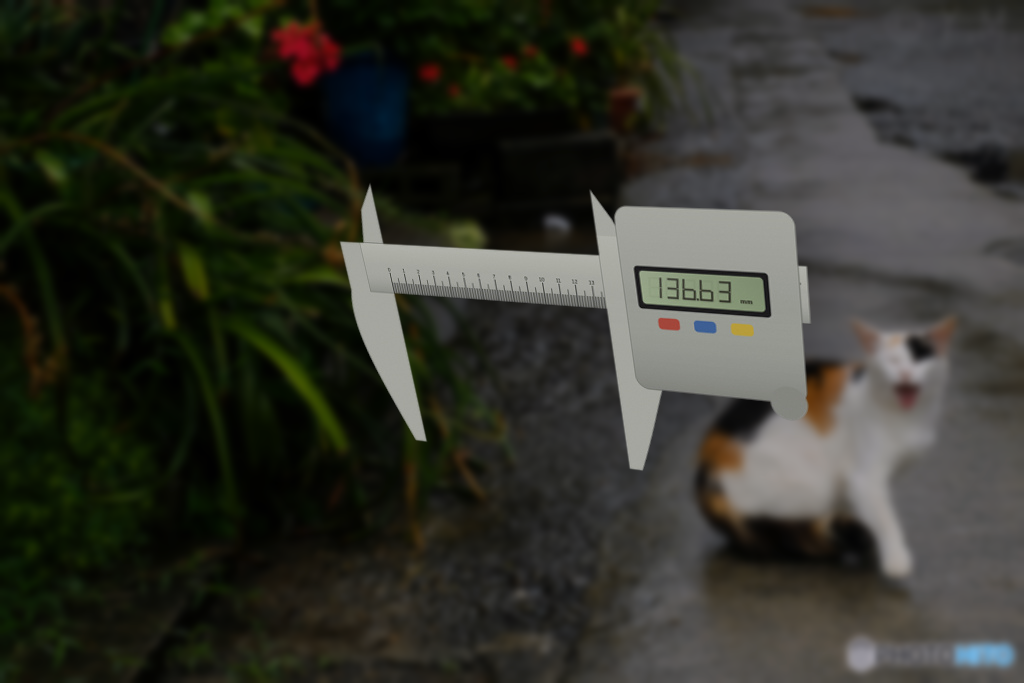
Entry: 136.63mm
